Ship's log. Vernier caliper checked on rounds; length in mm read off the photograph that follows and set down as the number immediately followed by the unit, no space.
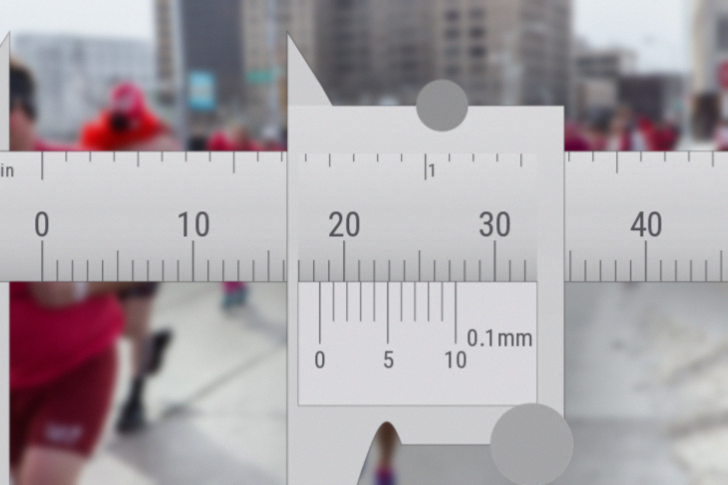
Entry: 18.4mm
